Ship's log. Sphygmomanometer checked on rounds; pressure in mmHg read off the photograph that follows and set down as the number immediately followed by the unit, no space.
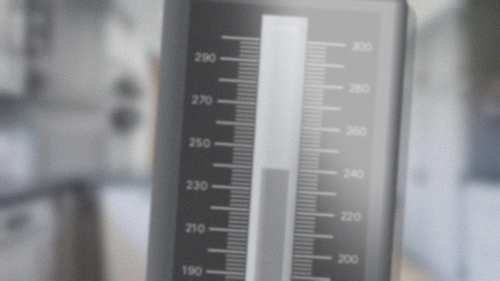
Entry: 240mmHg
